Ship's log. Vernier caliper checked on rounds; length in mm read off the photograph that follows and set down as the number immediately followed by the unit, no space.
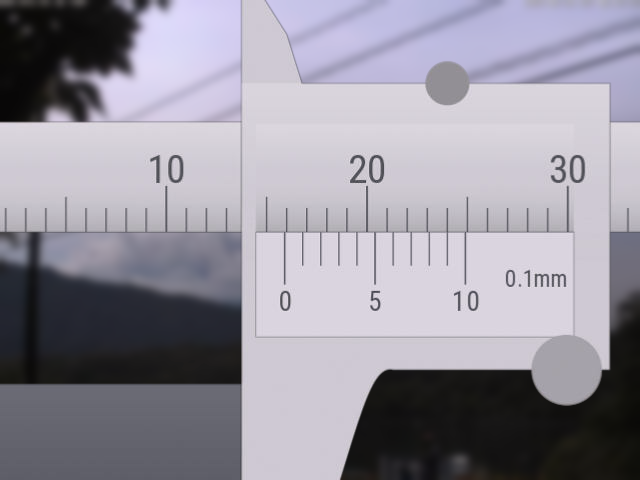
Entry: 15.9mm
